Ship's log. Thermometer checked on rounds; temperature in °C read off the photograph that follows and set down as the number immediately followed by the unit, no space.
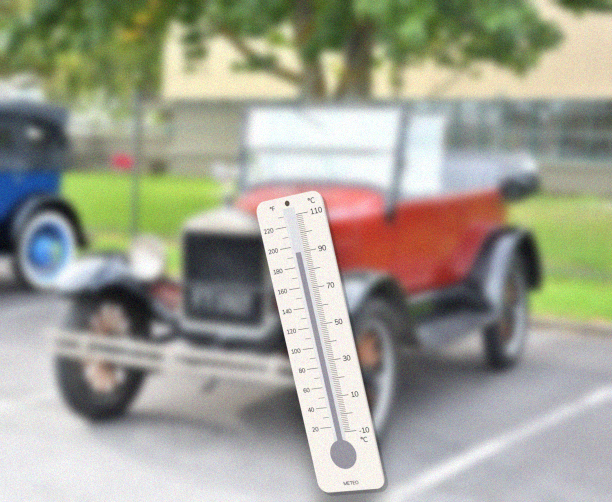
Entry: 90°C
